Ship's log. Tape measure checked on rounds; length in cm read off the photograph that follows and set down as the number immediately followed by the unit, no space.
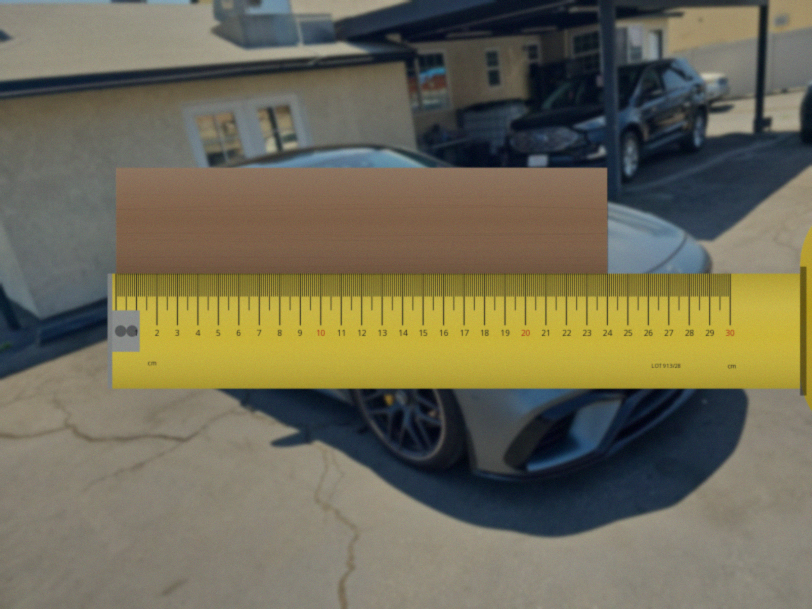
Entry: 24cm
